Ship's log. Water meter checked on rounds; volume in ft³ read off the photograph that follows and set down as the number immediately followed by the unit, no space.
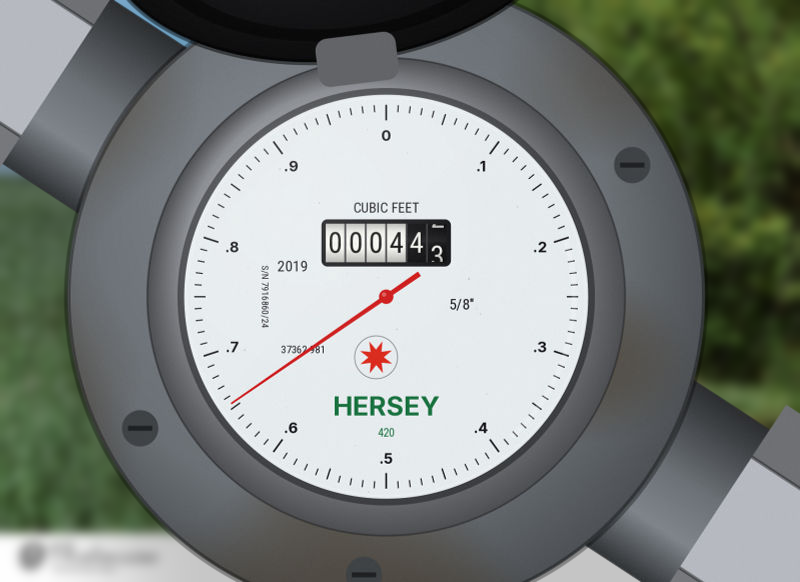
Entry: 442.65ft³
